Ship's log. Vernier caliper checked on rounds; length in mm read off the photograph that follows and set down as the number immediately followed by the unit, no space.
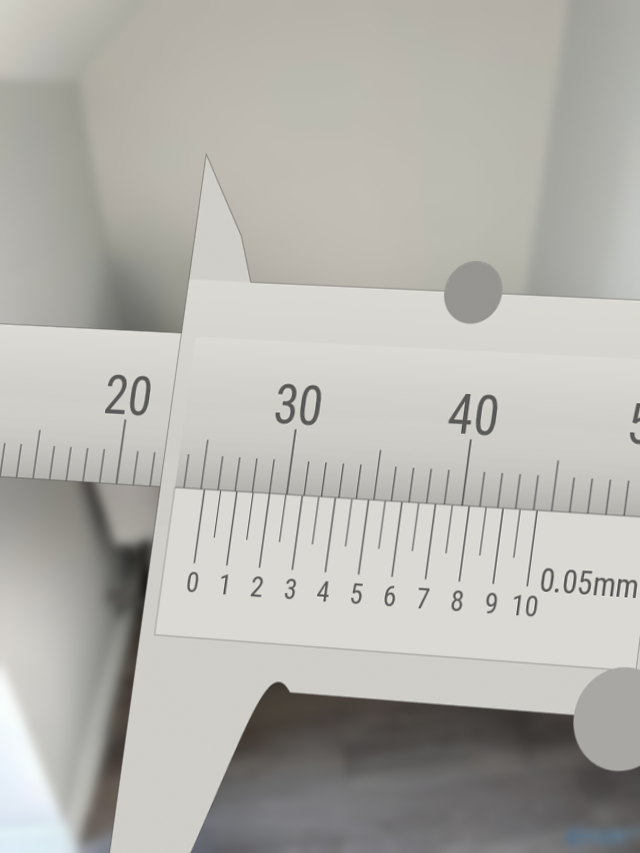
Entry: 25.2mm
